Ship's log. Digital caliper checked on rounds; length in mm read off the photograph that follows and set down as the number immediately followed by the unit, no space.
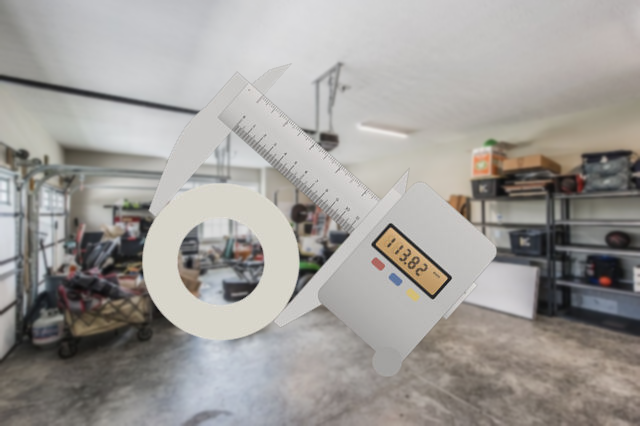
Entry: 113.82mm
